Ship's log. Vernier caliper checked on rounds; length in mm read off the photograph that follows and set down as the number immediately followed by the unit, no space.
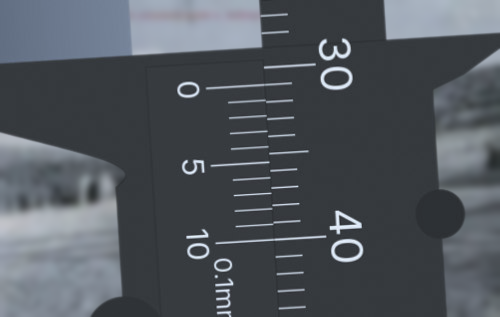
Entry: 31.0mm
